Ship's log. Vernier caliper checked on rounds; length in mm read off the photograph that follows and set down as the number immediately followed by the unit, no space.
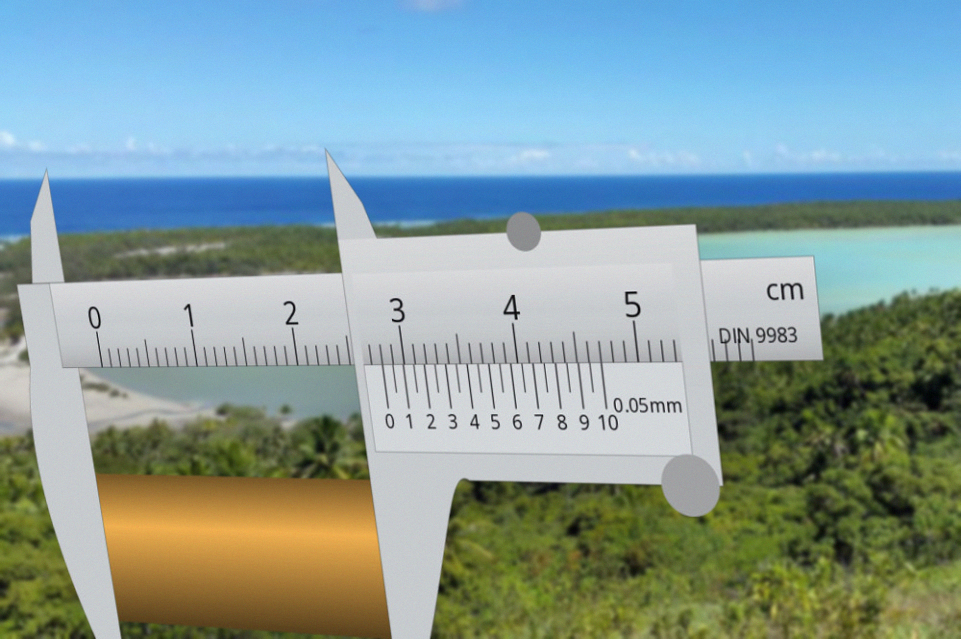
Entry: 28.0mm
